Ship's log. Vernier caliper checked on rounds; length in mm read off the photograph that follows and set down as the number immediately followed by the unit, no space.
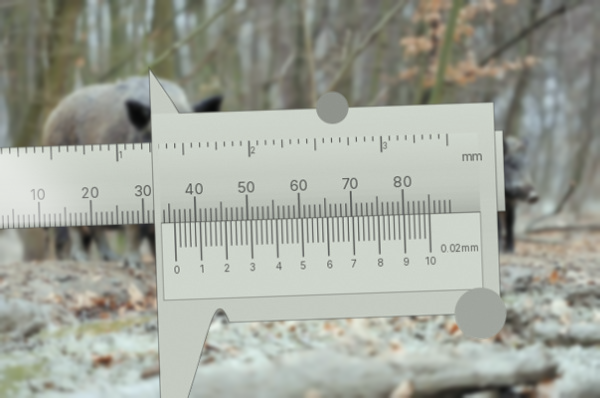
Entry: 36.0mm
